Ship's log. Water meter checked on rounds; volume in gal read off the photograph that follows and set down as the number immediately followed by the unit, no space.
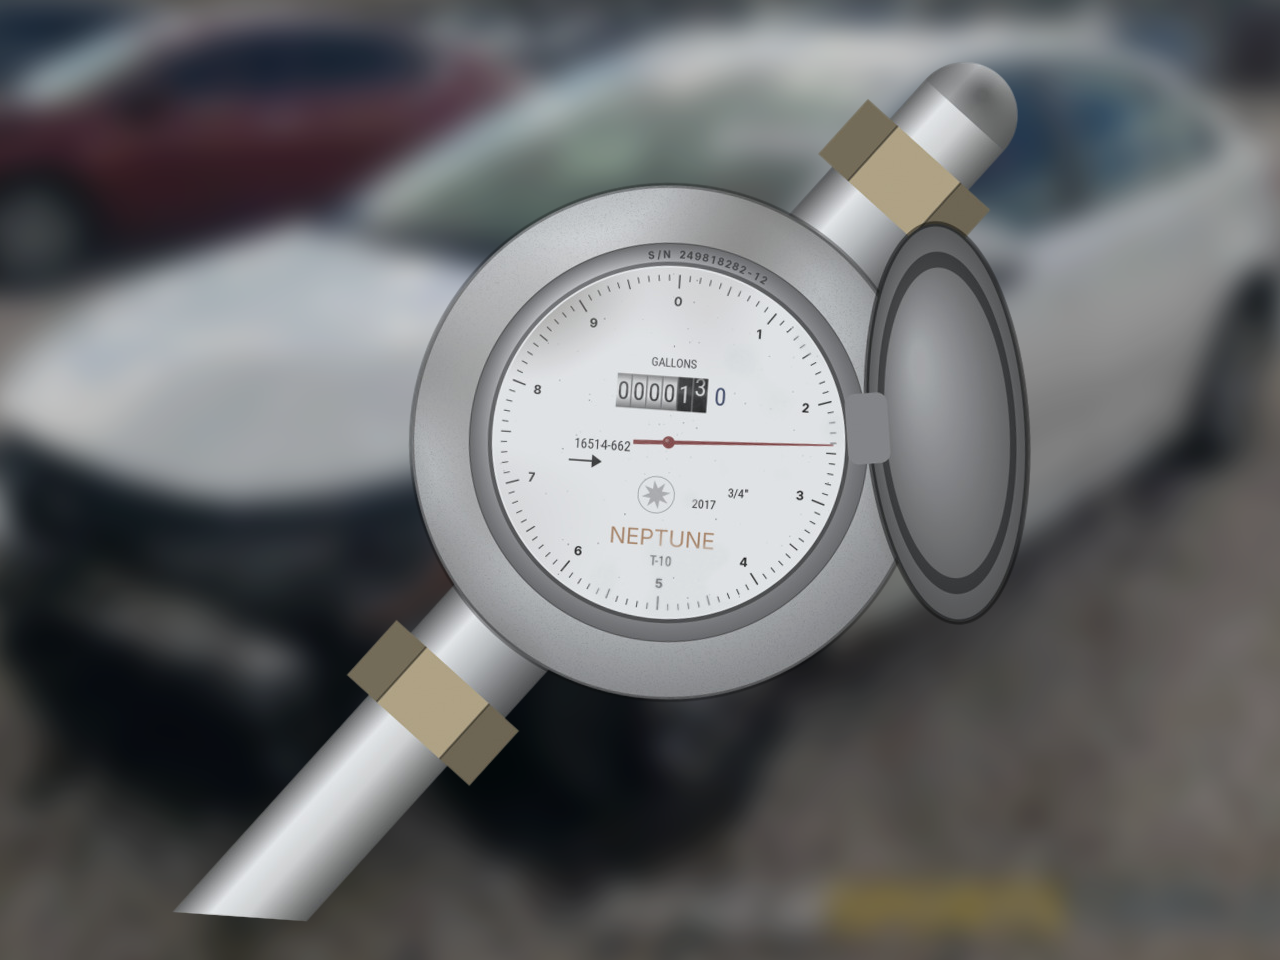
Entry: 132.4gal
